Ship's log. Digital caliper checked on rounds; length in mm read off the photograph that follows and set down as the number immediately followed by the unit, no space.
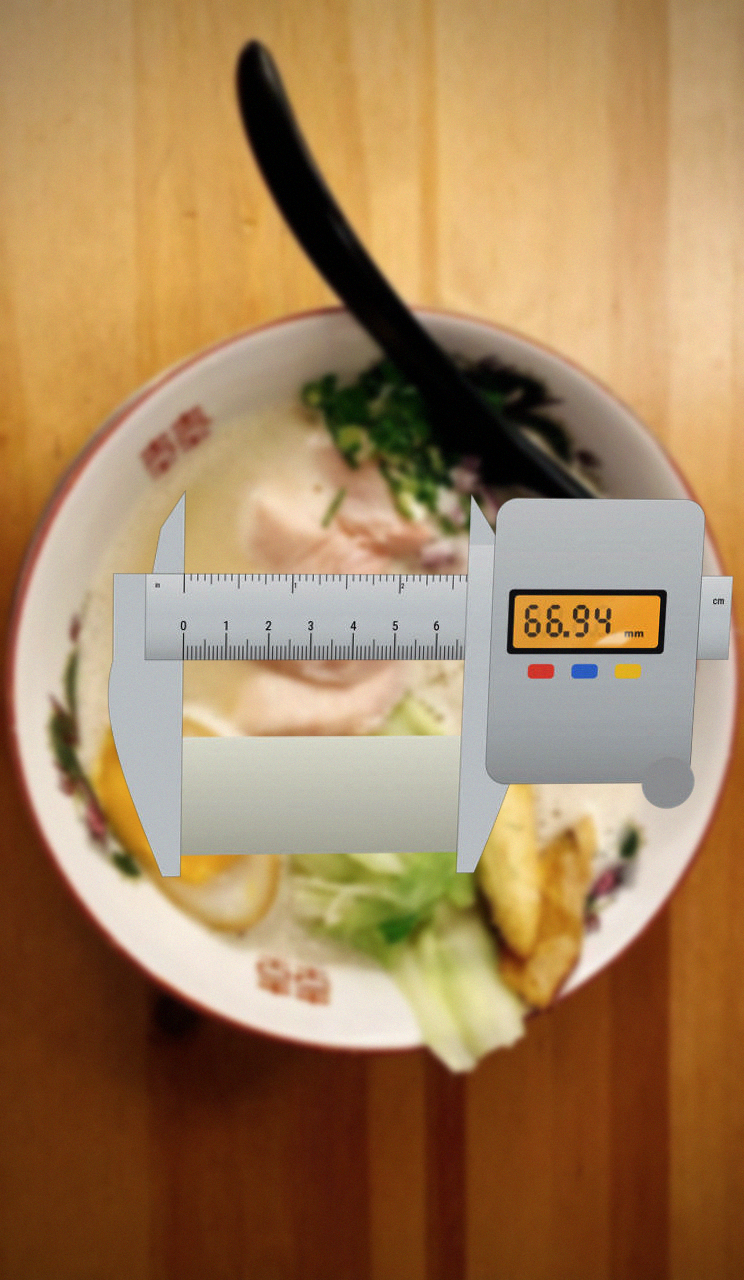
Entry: 66.94mm
